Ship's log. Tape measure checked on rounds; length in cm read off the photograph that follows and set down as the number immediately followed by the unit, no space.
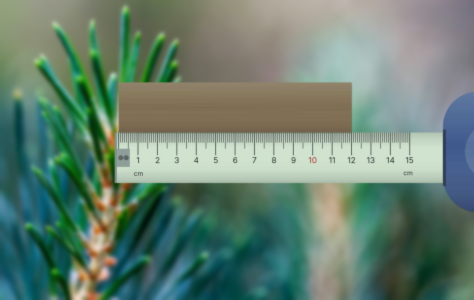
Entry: 12cm
